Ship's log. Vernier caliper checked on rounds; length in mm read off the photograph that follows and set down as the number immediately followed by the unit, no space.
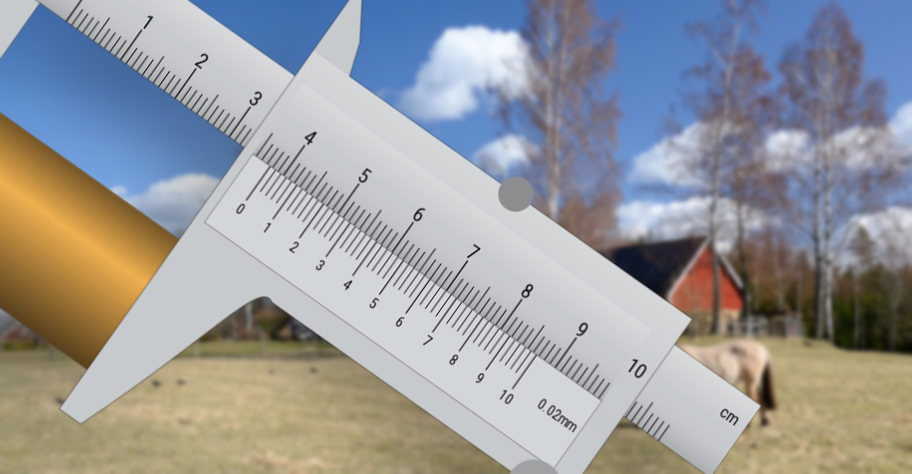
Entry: 37.6mm
